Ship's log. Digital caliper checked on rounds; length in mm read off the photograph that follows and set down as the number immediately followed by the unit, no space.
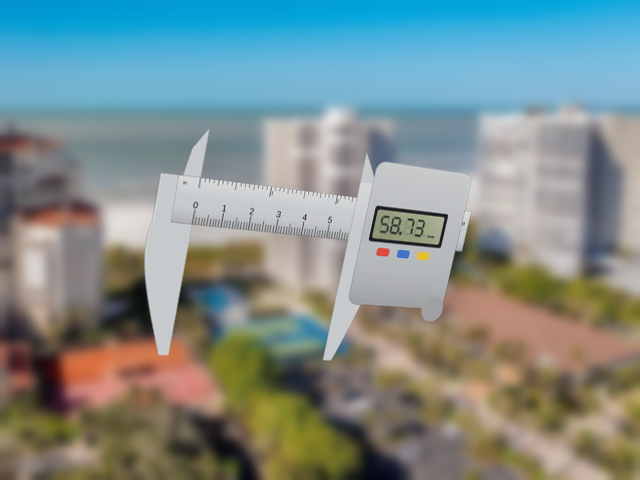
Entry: 58.73mm
